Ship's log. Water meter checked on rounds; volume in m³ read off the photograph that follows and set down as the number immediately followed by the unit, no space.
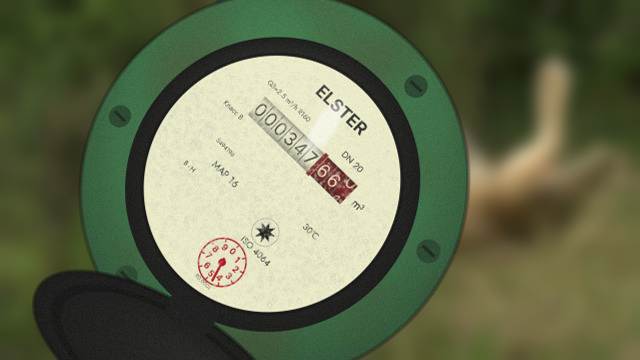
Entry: 347.6604m³
